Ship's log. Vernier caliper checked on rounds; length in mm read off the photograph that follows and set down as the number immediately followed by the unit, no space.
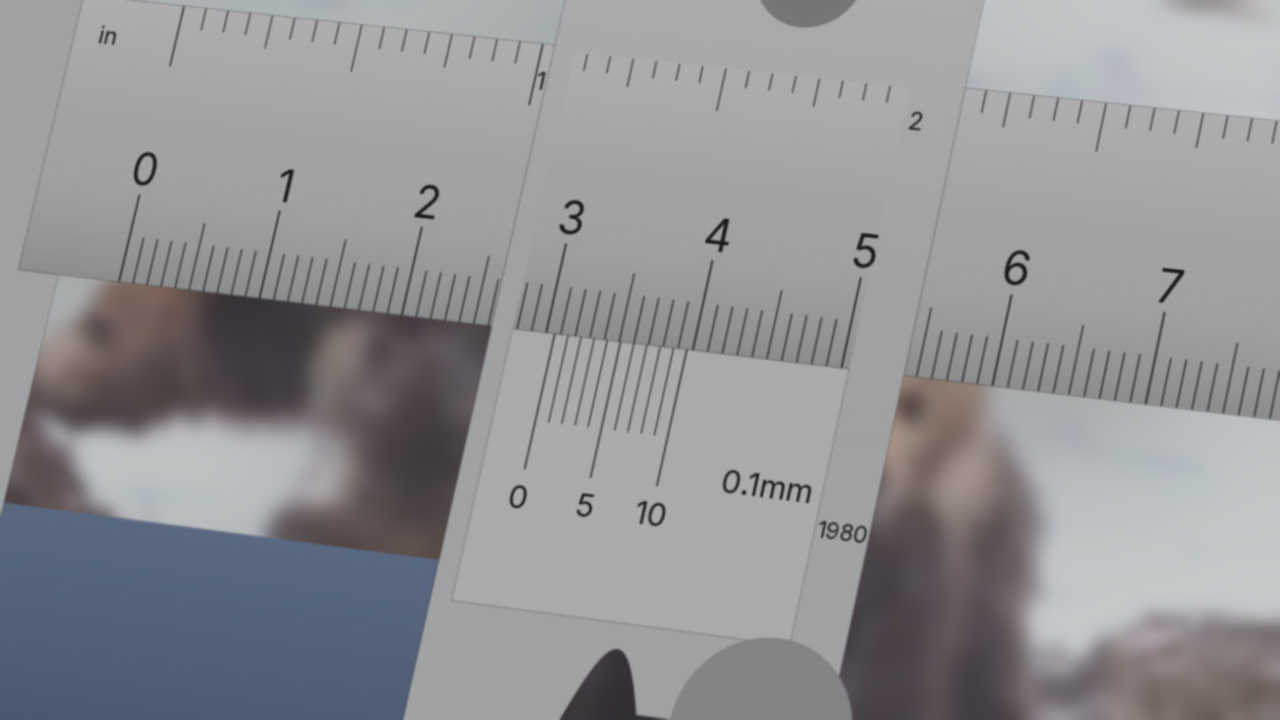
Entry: 30.6mm
